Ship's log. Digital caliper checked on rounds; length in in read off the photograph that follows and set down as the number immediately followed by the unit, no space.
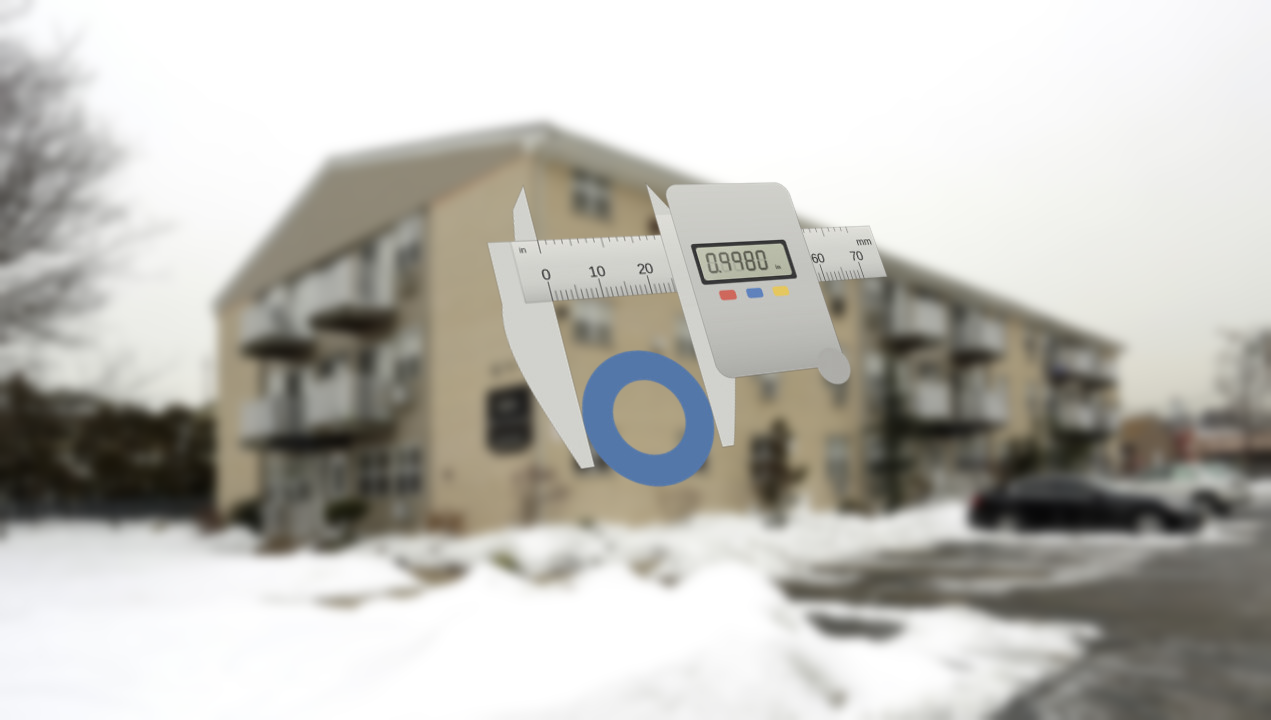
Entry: 0.9980in
